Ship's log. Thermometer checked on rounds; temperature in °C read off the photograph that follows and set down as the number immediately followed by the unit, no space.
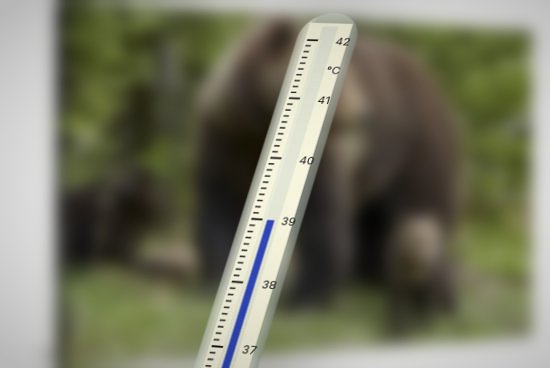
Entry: 39°C
